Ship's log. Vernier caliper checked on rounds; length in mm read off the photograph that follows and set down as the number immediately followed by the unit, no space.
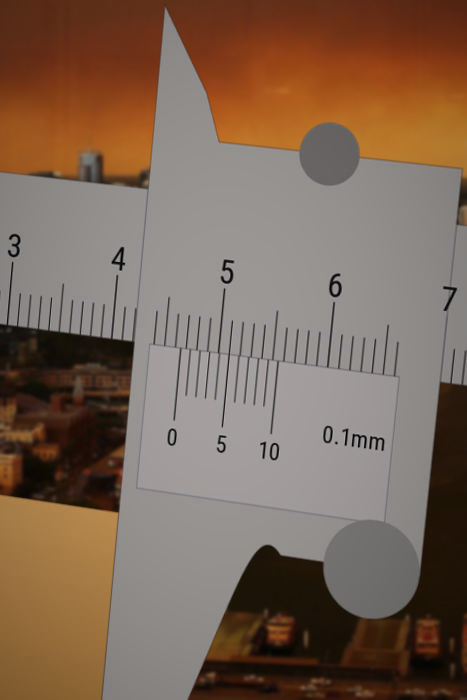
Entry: 46.5mm
